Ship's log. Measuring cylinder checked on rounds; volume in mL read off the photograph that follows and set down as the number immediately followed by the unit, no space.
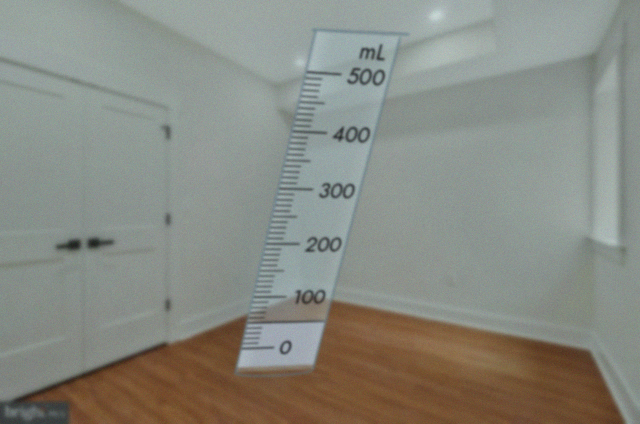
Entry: 50mL
